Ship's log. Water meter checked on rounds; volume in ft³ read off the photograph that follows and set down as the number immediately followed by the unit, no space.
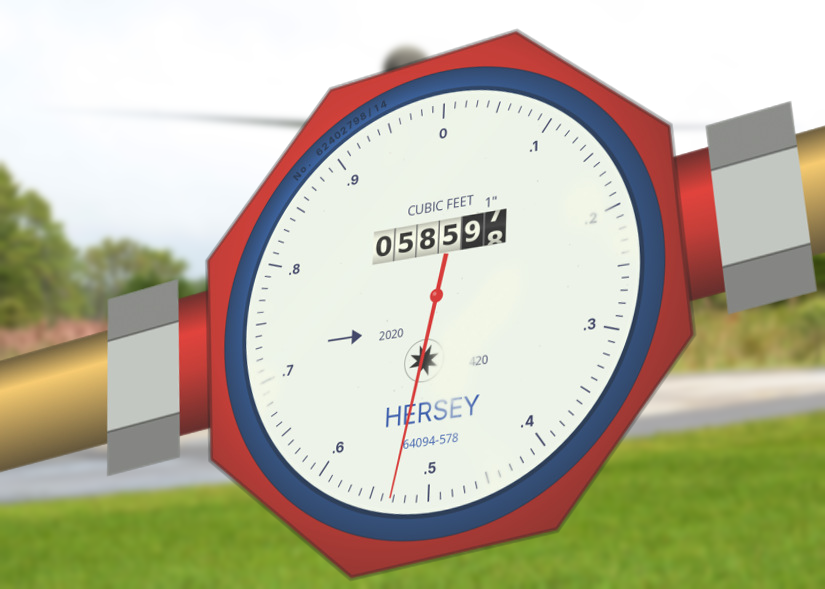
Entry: 58597.53ft³
